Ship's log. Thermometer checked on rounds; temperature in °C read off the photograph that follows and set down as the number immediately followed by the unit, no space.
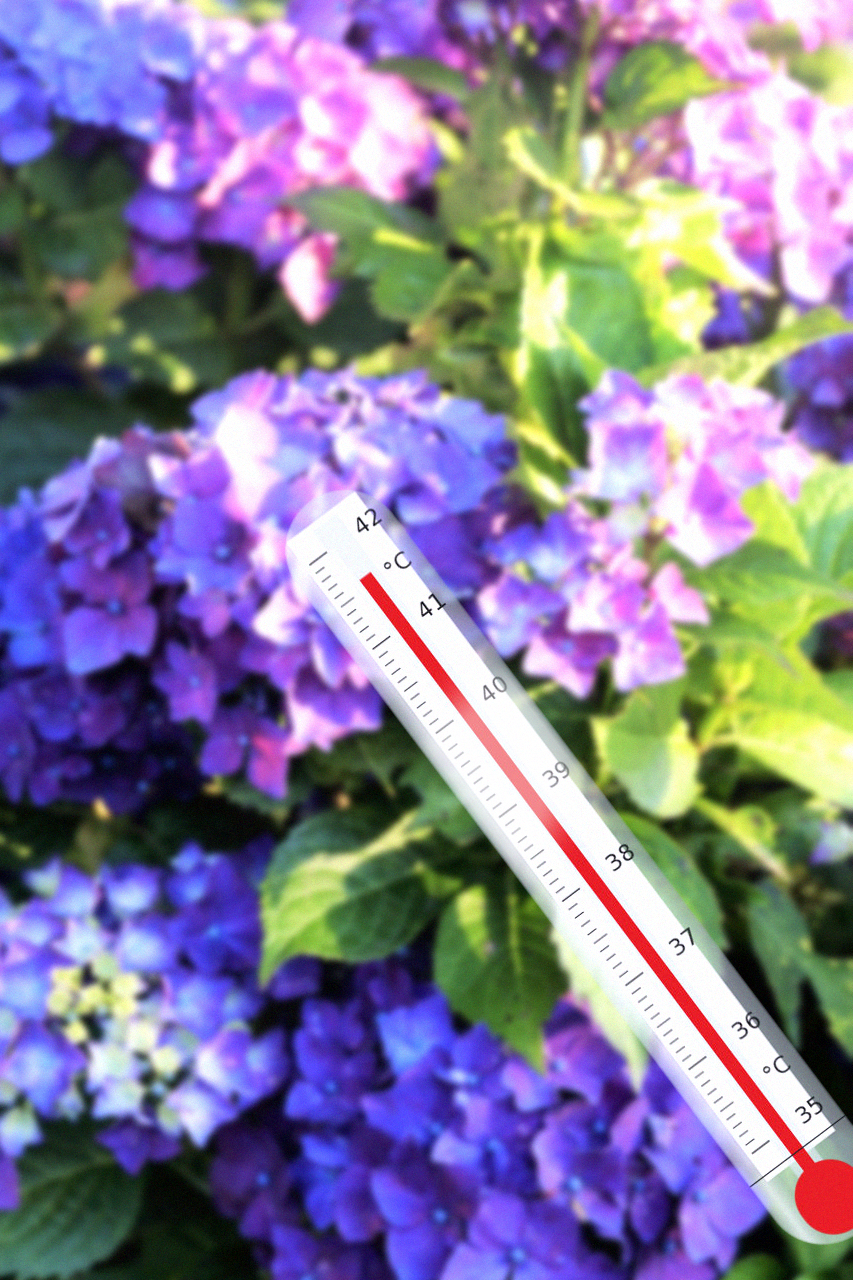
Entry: 41.6°C
